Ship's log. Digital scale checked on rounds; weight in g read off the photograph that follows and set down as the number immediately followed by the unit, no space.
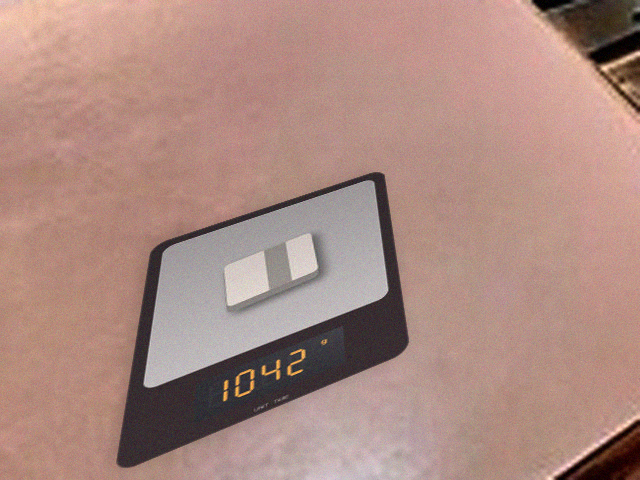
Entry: 1042g
